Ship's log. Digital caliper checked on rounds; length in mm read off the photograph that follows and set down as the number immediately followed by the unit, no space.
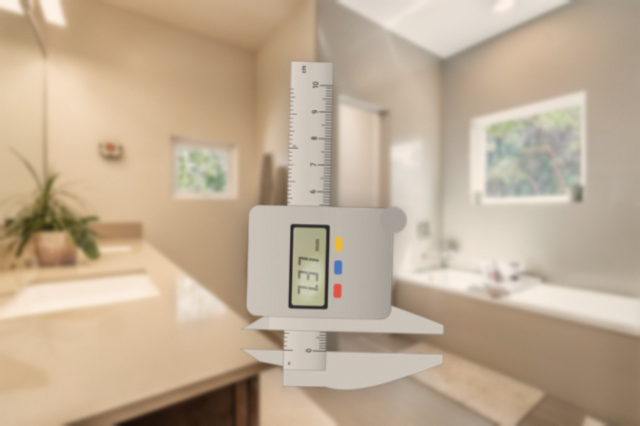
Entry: 7.37mm
